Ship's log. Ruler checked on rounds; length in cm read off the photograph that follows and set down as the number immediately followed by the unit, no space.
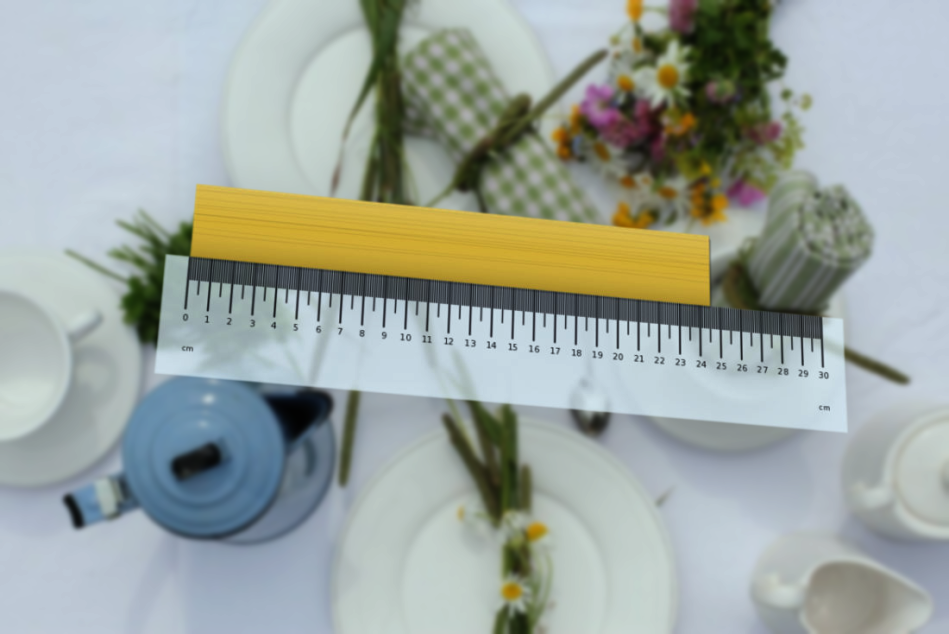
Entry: 24.5cm
